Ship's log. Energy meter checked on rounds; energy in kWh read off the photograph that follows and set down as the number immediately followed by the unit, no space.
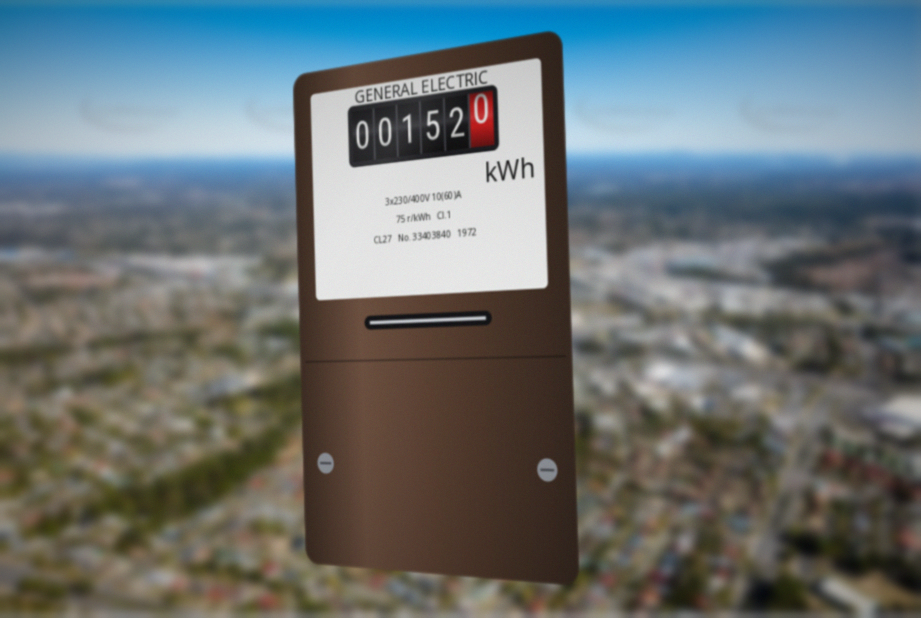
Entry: 152.0kWh
